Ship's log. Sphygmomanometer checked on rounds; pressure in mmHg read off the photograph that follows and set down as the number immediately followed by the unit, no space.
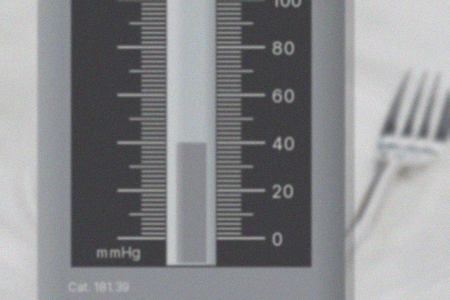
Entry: 40mmHg
